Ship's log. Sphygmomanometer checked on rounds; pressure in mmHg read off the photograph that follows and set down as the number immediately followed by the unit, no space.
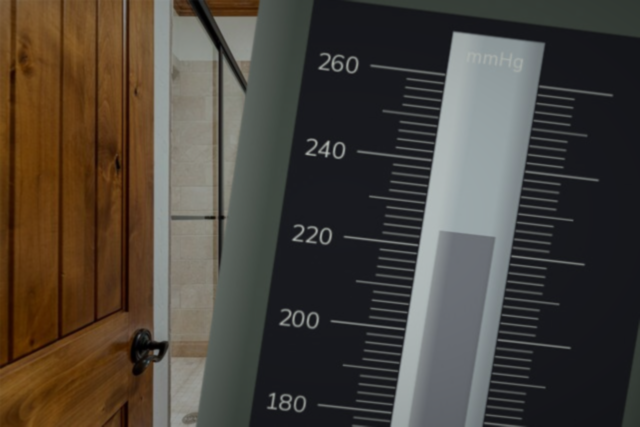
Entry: 224mmHg
